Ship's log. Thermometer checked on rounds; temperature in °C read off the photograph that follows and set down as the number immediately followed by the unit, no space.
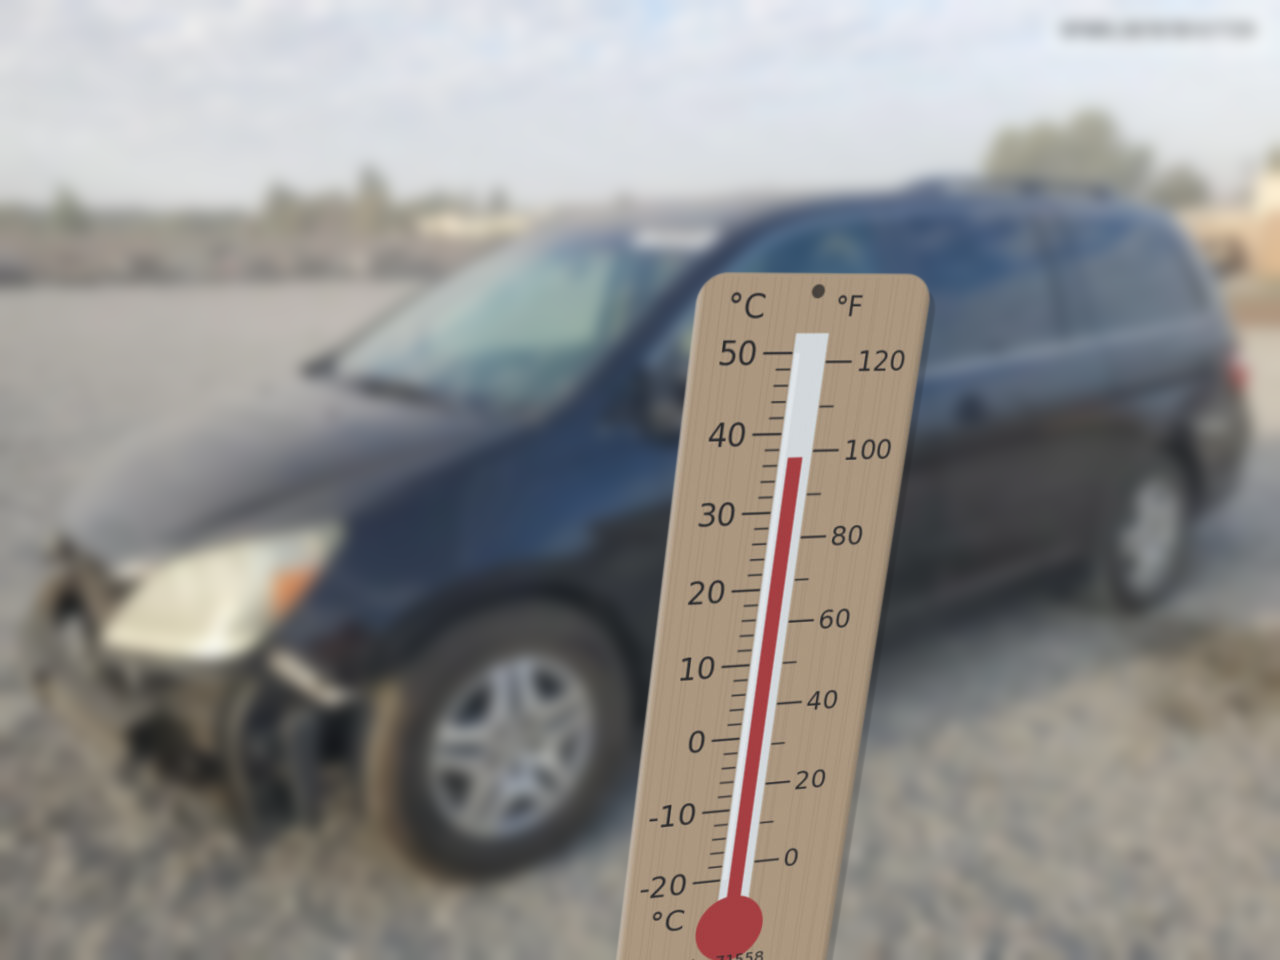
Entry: 37°C
